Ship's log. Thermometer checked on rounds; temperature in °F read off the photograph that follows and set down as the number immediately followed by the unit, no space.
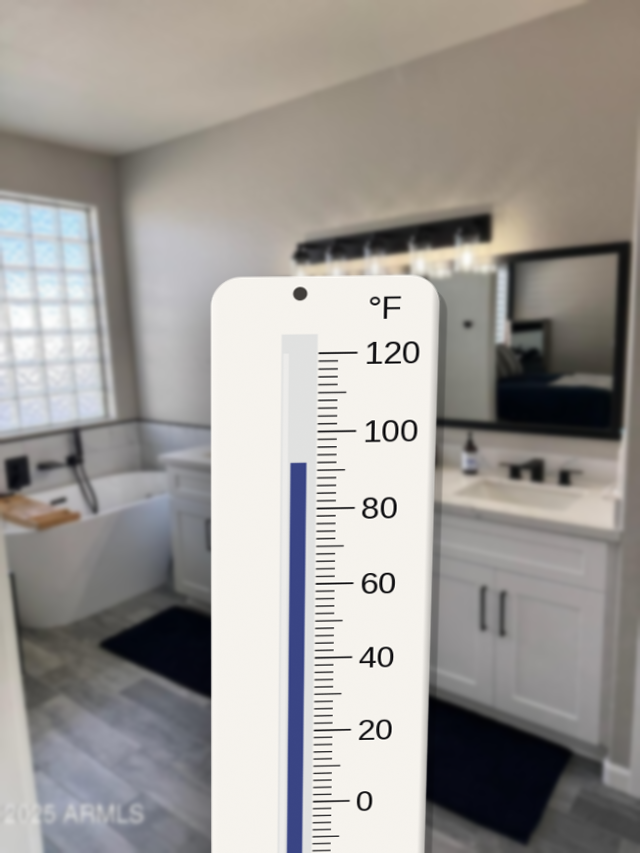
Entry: 92°F
